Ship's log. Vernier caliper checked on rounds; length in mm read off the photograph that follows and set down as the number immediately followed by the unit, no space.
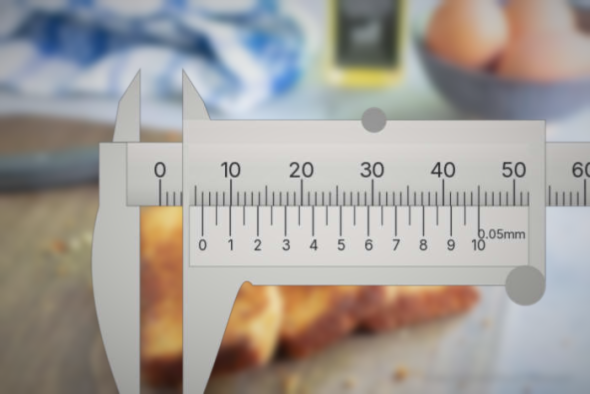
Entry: 6.0mm
